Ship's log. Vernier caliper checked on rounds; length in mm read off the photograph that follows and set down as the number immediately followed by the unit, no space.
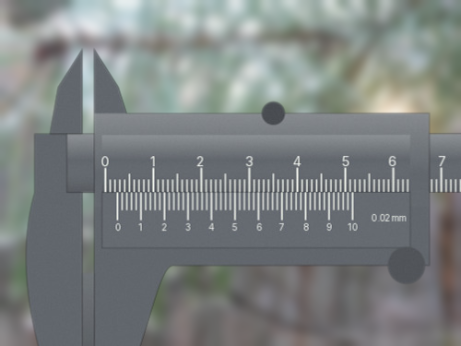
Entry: 2.5mm
